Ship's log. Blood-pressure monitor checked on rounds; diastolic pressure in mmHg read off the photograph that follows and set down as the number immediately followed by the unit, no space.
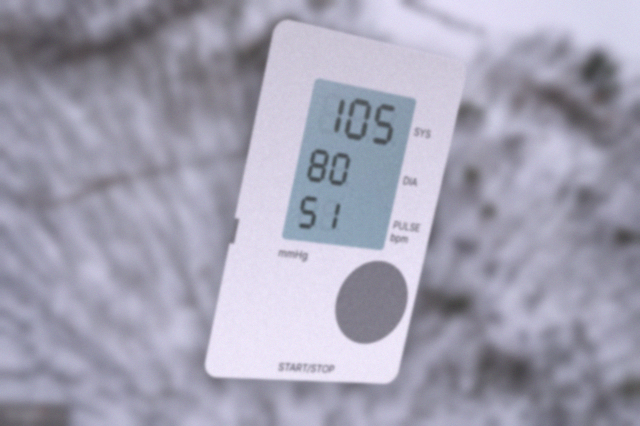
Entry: 80mmHg
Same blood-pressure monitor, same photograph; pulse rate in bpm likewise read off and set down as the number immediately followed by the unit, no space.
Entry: 51bpm
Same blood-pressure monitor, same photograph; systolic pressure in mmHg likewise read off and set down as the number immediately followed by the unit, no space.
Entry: 105mmHg
